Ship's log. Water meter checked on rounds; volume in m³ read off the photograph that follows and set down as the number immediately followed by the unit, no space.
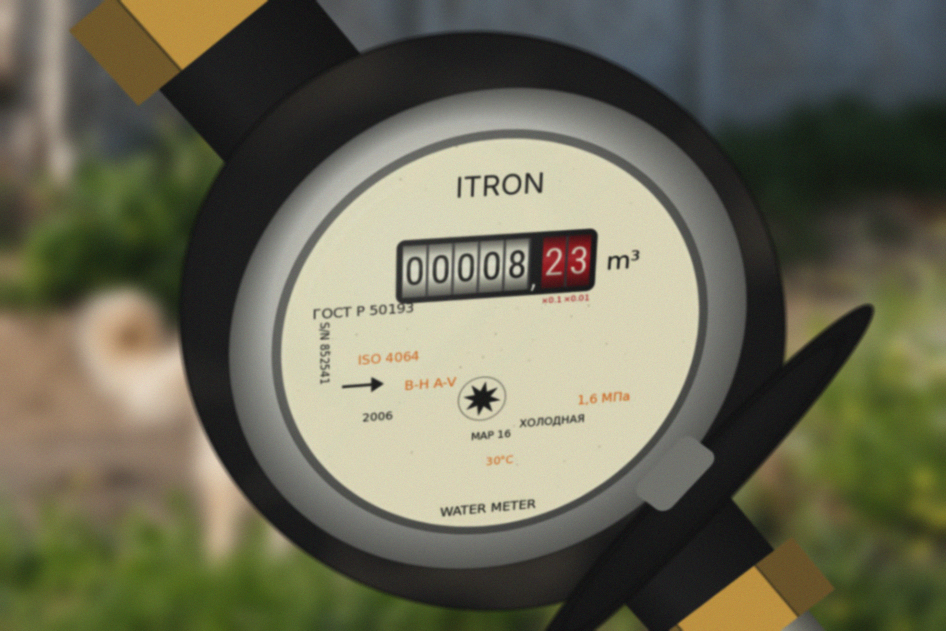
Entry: 8.23m³
